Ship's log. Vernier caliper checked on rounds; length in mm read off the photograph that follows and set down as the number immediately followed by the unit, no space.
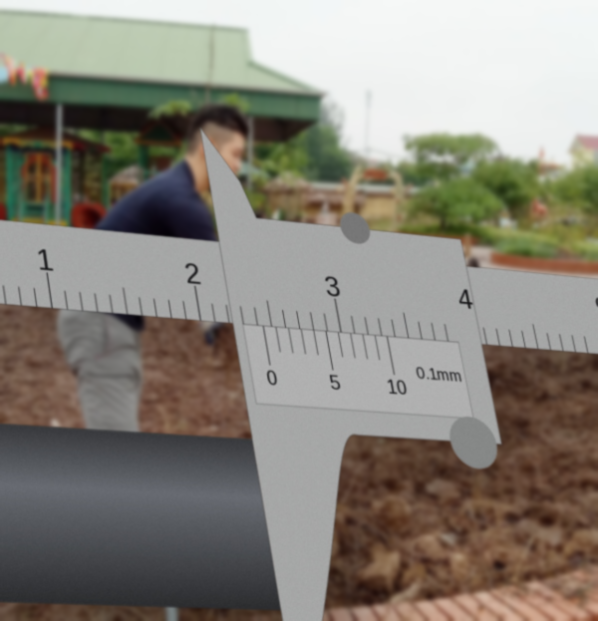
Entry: 24.4mm
